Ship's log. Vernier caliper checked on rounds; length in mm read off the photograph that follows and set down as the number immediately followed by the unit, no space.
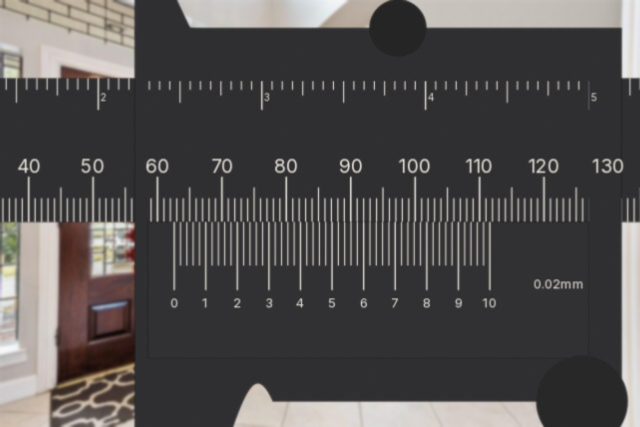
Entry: 62.6mm
